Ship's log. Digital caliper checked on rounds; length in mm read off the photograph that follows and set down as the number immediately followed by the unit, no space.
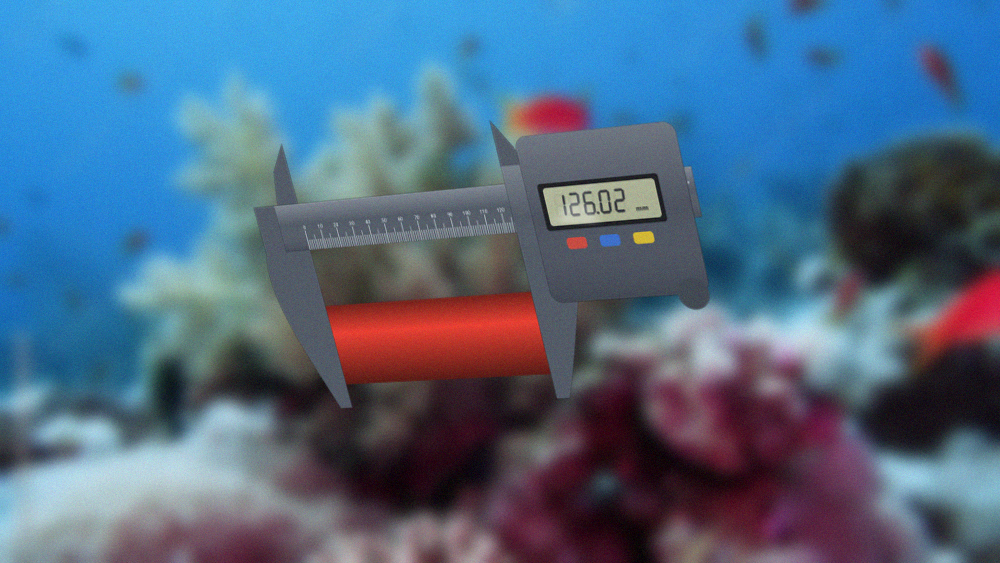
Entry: 126.02mm
